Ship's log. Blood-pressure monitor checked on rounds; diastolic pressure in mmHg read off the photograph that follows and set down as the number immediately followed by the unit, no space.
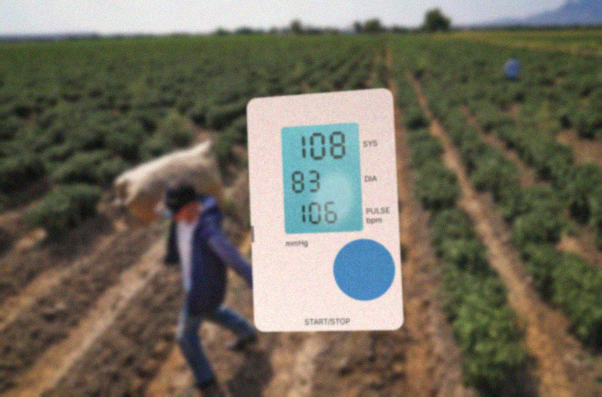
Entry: 83mmHg
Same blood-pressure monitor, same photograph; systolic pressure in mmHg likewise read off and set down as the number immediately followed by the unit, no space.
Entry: 108mmHg
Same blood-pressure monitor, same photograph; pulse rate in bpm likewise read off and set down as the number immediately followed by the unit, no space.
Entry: 106bpm
